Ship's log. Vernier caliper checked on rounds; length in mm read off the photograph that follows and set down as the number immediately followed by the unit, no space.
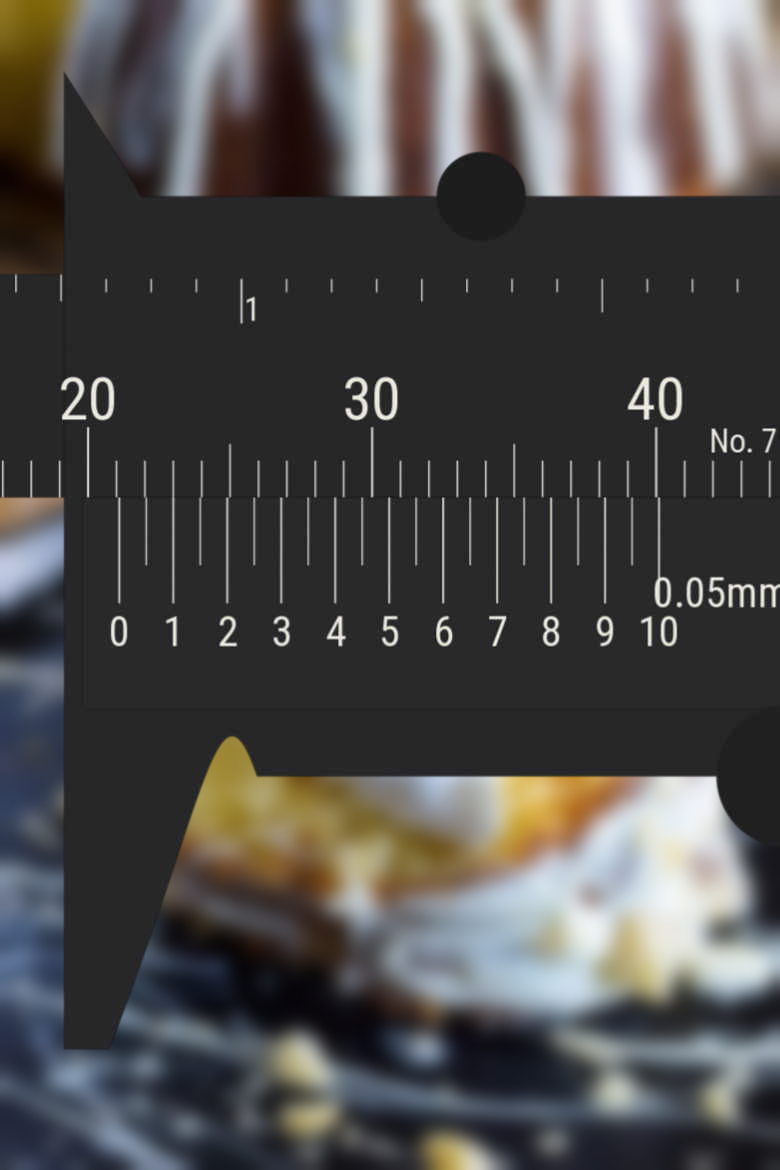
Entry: 21.10mm
